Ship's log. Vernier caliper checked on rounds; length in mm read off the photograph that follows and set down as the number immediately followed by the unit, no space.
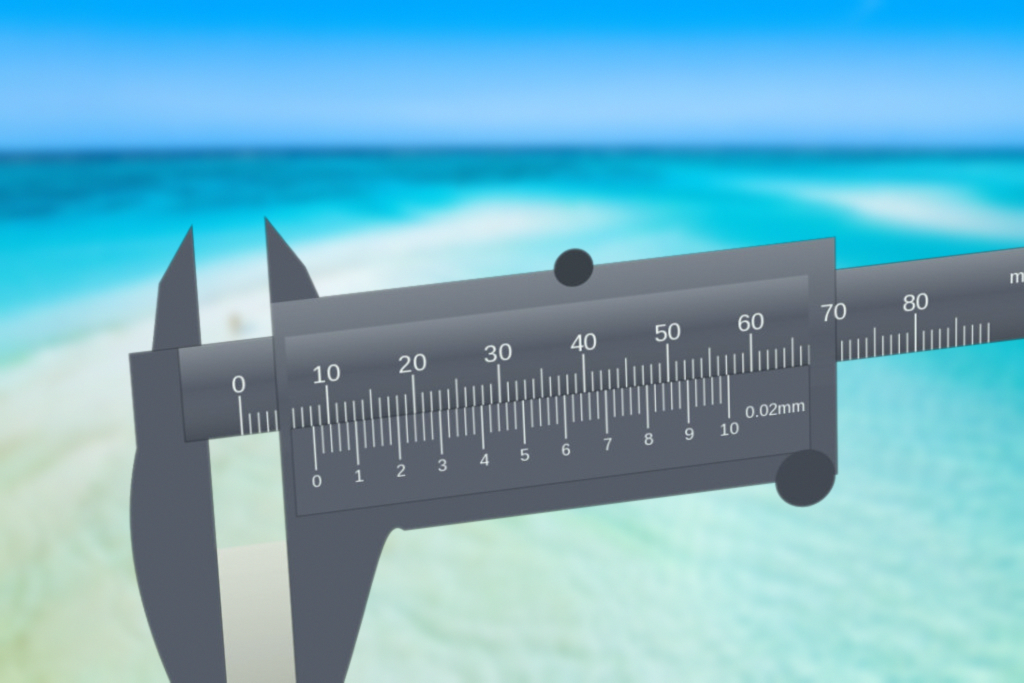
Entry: 8.2mm
